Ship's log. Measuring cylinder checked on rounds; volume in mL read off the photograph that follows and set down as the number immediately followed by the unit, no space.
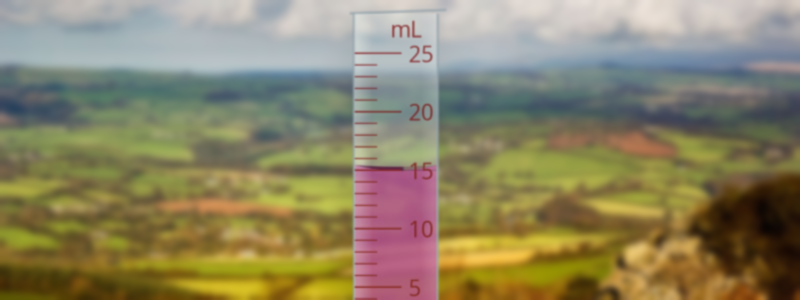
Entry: 15mL
